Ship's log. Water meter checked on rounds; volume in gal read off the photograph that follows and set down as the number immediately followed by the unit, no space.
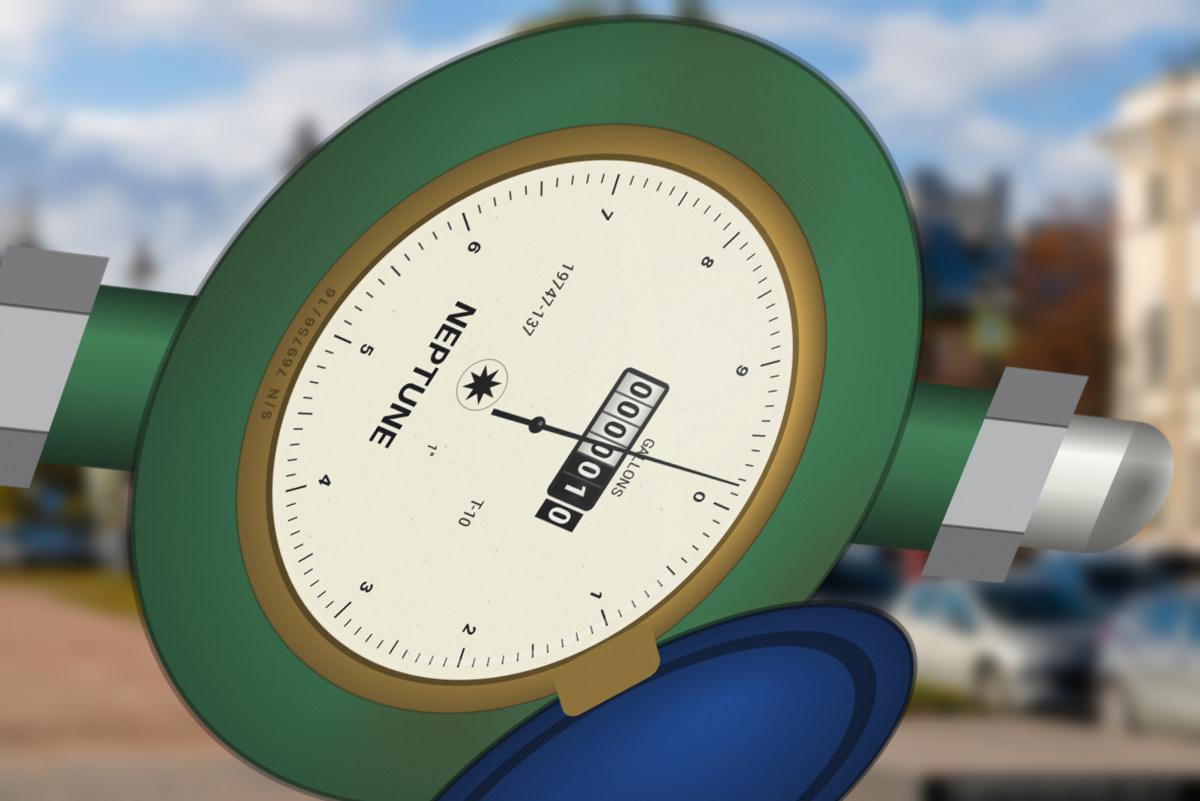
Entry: 9.8gal
